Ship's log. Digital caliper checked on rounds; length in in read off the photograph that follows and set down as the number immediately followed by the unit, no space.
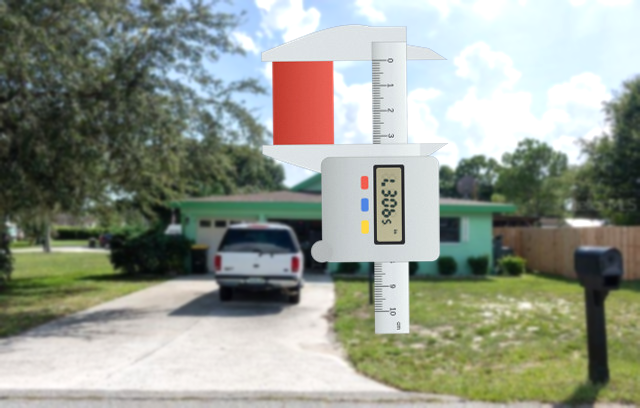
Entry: 1.3065in
